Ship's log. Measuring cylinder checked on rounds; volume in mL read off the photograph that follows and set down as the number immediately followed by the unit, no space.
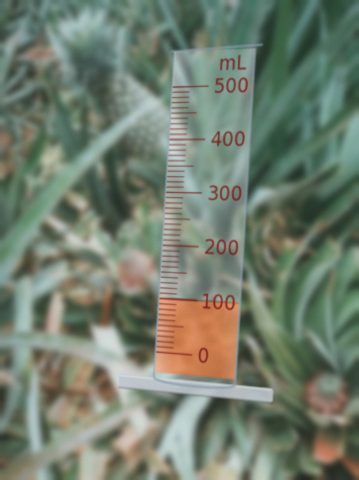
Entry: 100mL
